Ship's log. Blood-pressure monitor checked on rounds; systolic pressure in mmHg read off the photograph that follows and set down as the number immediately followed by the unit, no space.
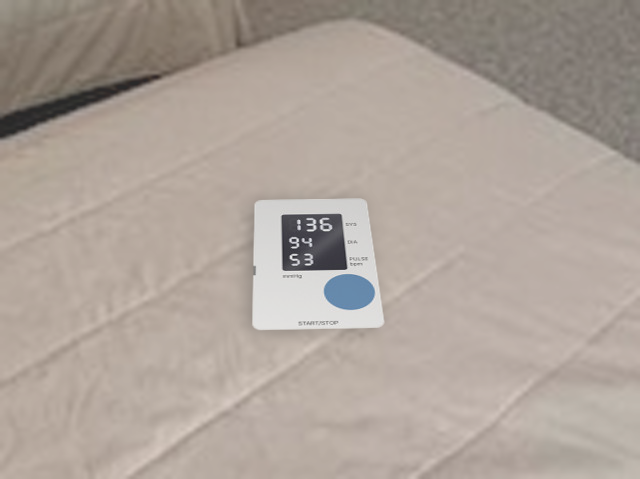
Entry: 136mmHg
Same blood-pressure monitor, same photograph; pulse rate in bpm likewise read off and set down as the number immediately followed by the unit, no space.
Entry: 53bpm
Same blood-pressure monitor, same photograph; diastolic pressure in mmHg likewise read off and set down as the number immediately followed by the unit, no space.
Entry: 94mmHg
